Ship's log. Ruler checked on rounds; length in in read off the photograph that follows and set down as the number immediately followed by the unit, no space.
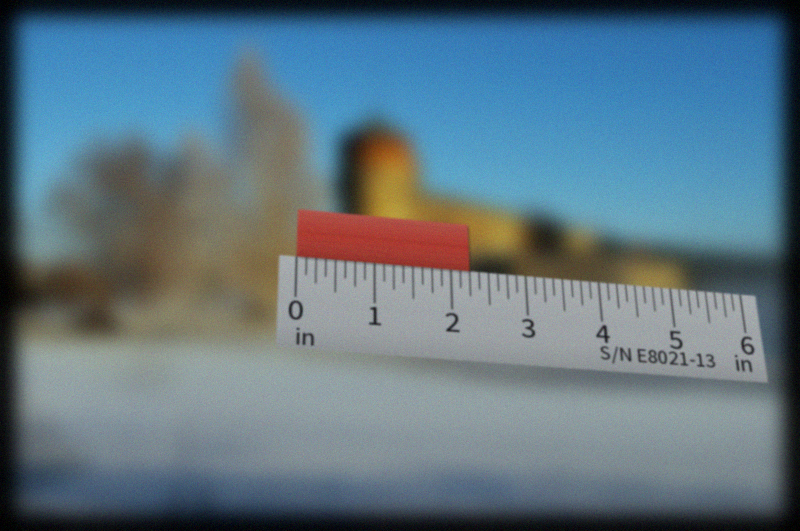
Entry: 2.25in
